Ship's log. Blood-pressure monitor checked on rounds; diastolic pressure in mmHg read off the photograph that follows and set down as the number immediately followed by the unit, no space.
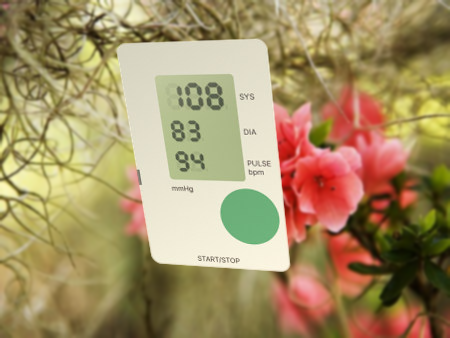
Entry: 83mmHg
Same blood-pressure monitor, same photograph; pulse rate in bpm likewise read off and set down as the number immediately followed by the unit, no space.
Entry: 94bpm
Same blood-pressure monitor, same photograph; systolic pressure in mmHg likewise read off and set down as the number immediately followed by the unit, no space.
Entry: 108mmHg
